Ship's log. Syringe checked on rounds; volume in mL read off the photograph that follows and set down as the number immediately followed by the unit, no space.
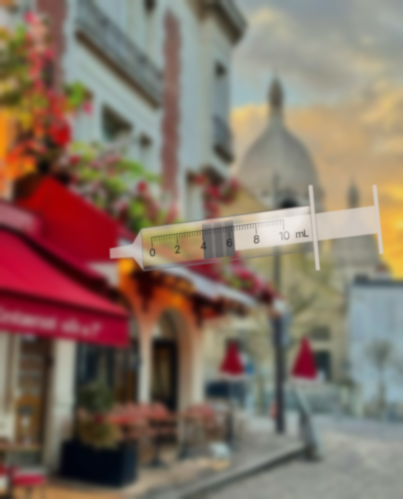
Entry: 4mL
